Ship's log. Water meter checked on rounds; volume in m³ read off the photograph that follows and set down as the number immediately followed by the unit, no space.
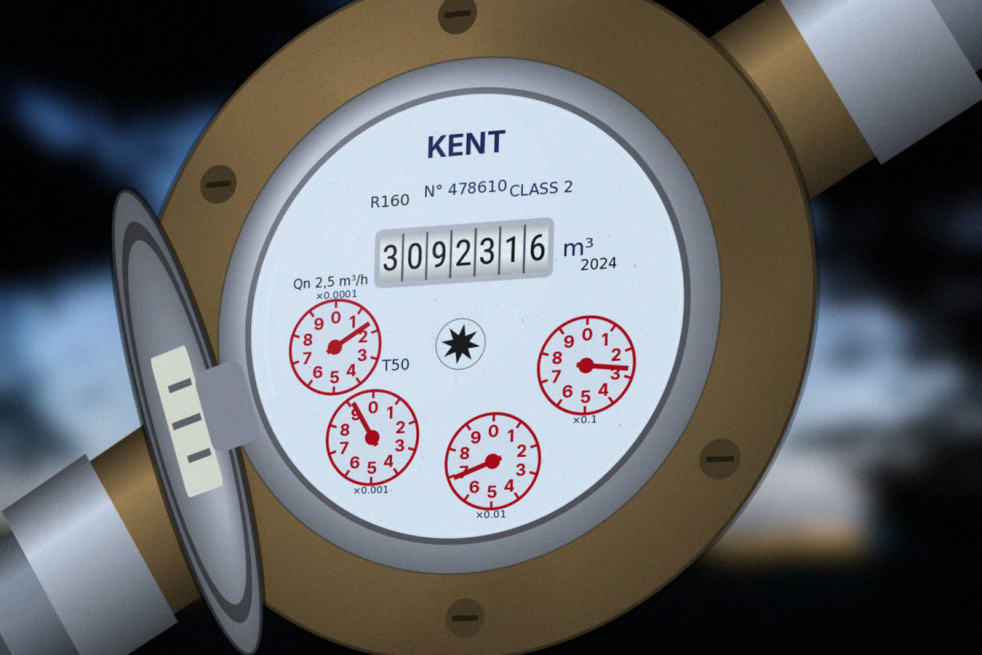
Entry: 3092316.2691m³
